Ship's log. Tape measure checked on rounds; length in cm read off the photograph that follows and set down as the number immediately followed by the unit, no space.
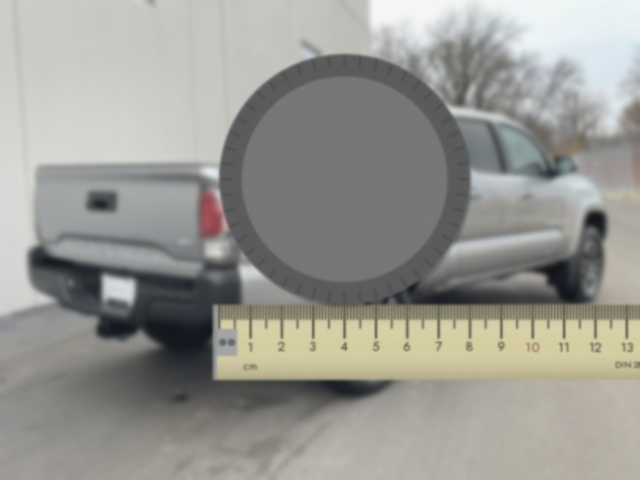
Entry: 8cm
